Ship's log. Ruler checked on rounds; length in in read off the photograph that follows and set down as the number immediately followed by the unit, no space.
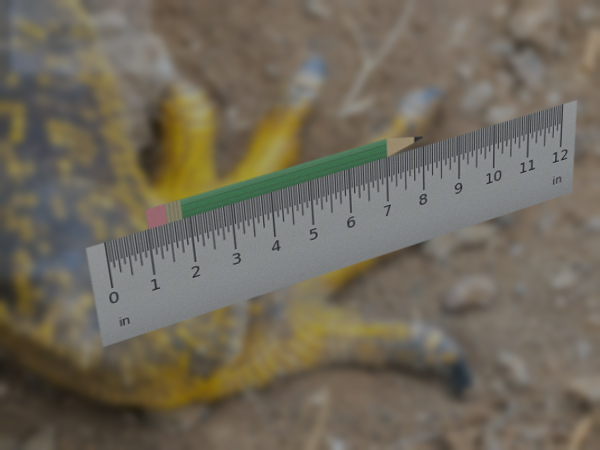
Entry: 7in
